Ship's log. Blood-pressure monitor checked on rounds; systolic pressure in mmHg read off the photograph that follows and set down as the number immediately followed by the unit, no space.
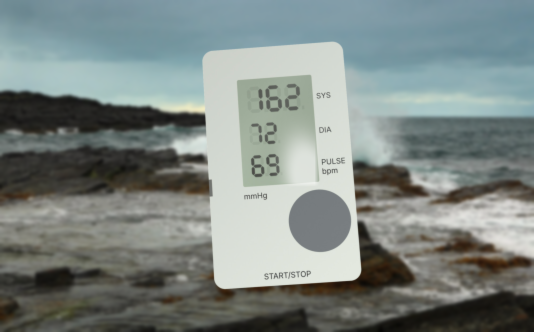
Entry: 162mmHg
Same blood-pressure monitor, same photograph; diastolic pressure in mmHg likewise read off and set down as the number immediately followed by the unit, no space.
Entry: 72mmHg
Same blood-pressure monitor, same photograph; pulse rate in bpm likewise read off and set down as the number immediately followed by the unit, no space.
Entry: 69bpm
